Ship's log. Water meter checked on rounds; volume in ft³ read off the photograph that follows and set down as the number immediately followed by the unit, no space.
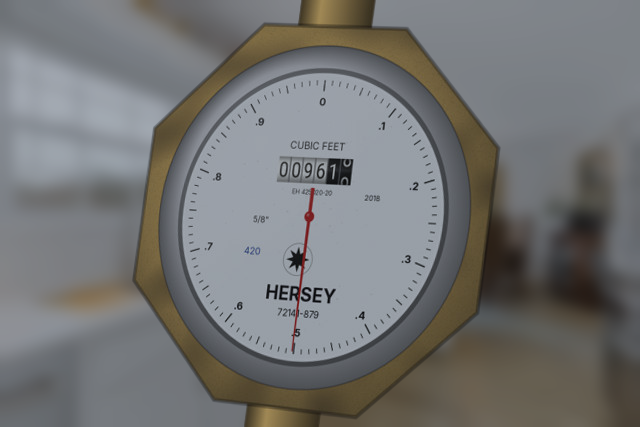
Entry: 9618.50ft³
